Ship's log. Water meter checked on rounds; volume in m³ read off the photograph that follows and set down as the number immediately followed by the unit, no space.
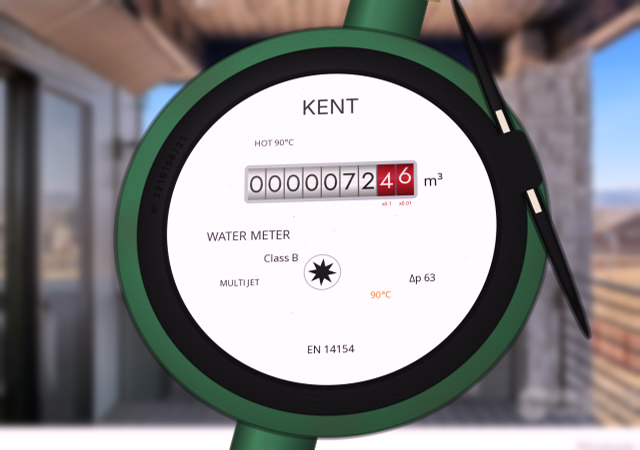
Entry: 72.46m³
